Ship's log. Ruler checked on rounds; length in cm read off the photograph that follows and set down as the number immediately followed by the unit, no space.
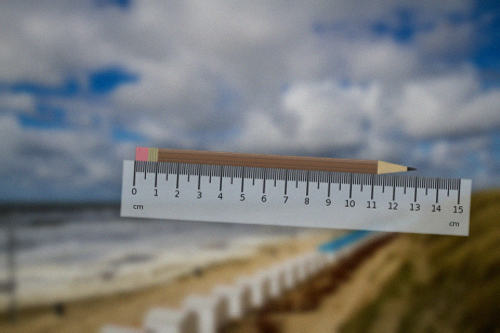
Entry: 13cm
